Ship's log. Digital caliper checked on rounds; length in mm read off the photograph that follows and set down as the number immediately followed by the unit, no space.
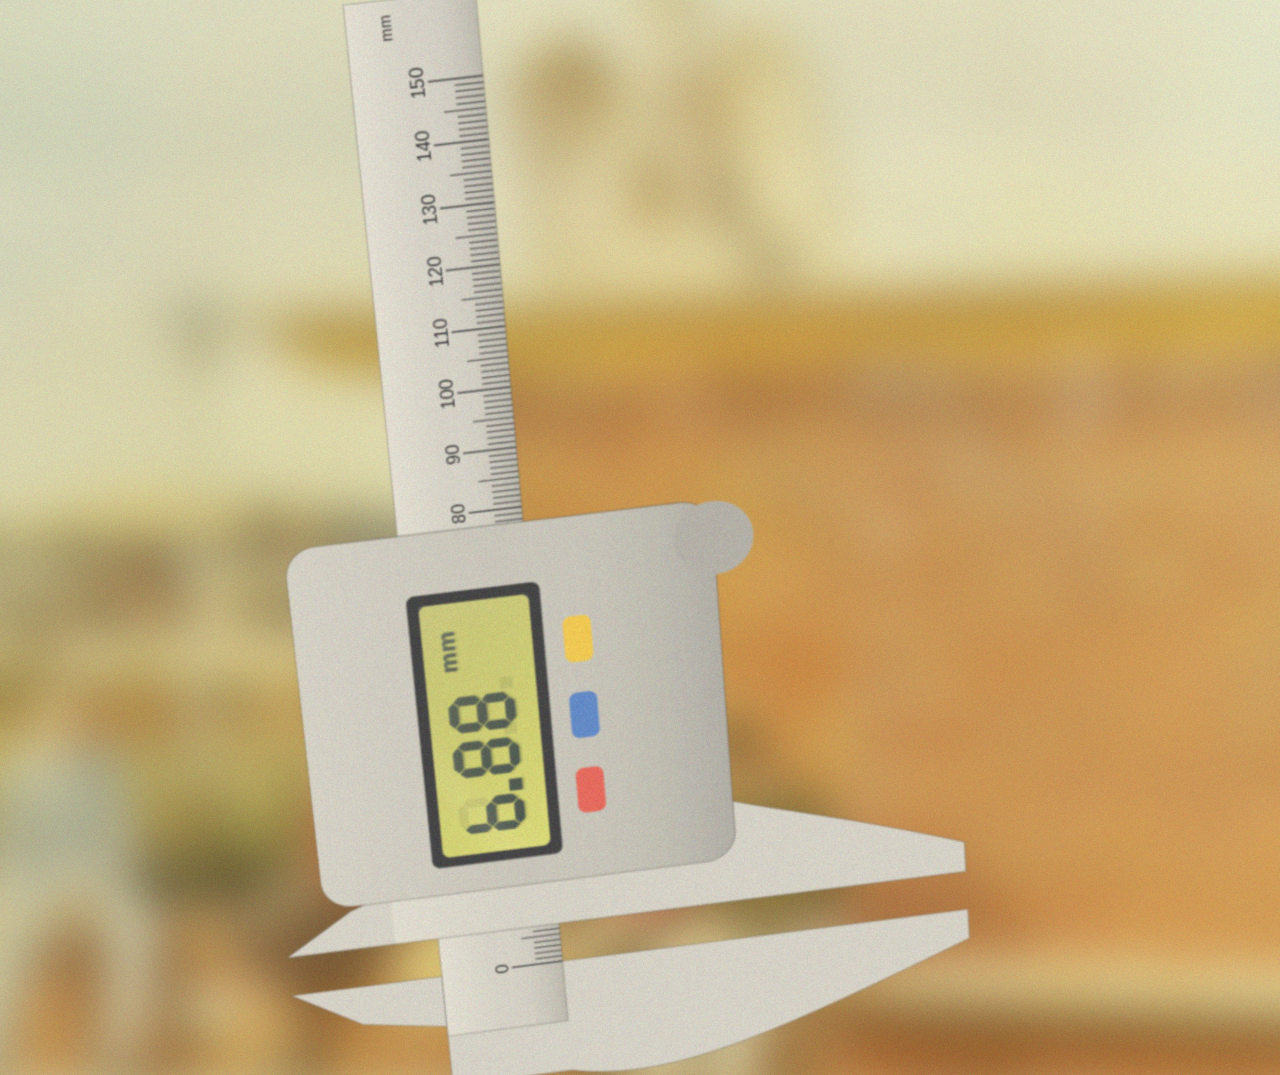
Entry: 6.88mm
